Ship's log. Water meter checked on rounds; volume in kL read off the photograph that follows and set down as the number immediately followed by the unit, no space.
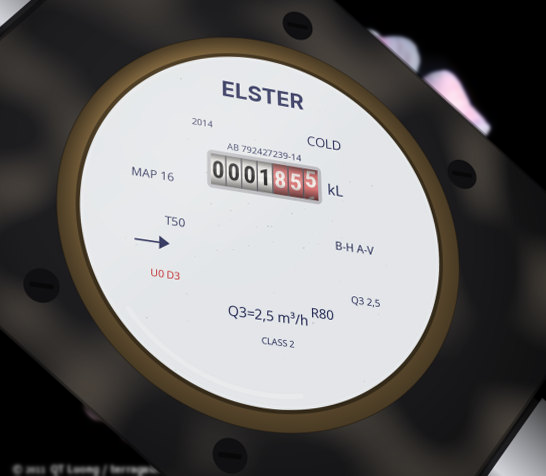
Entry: 1.855kL
